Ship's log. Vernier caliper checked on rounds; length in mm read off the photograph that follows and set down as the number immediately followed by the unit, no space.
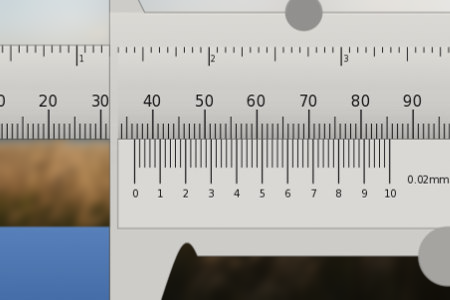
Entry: 36.5mm
